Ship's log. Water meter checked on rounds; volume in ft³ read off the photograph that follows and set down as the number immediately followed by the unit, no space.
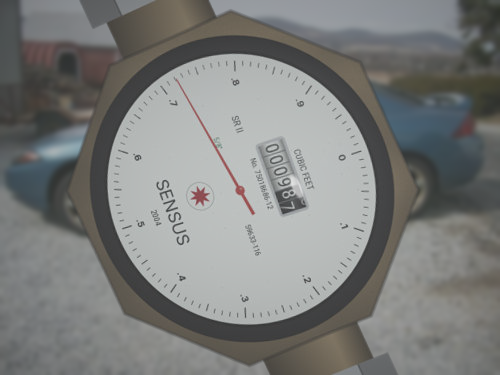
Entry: 986.72ft³
